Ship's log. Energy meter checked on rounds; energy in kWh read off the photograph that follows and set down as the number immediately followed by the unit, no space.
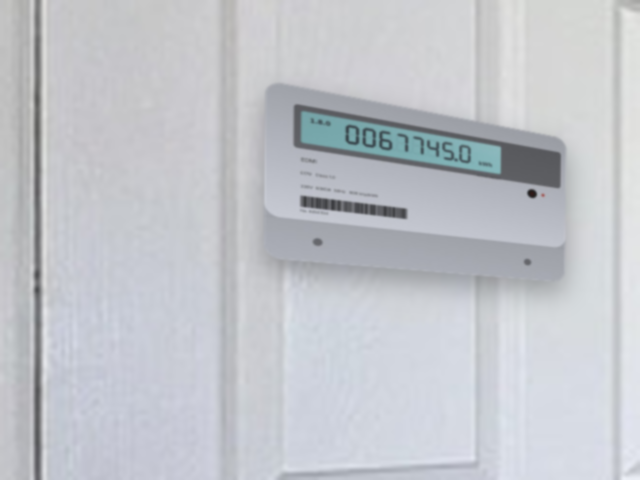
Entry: 67745.0kWh
